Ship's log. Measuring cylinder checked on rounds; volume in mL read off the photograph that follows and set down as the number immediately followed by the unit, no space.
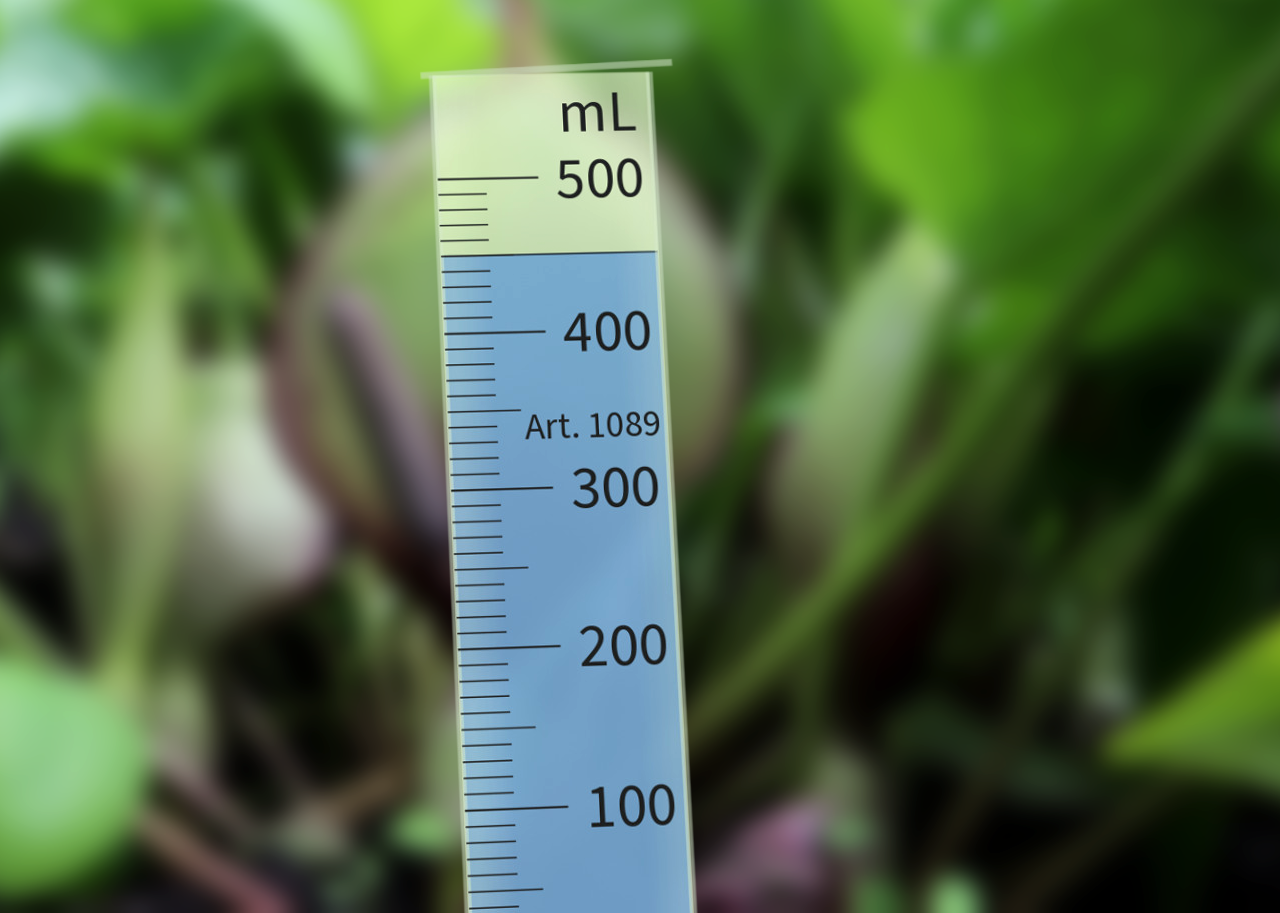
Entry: 450mL
